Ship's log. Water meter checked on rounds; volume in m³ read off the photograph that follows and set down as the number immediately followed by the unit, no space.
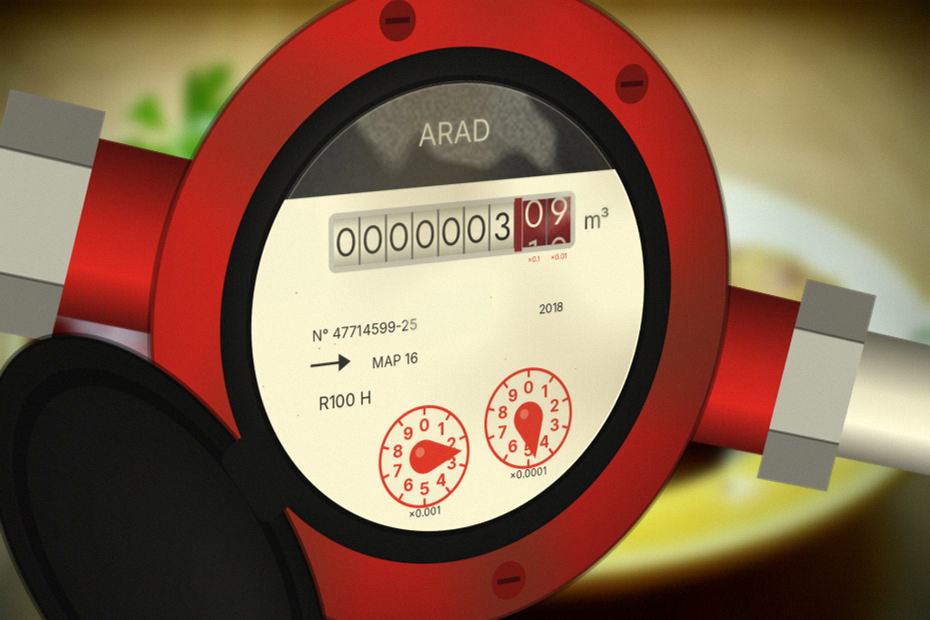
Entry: 3.0924m³
